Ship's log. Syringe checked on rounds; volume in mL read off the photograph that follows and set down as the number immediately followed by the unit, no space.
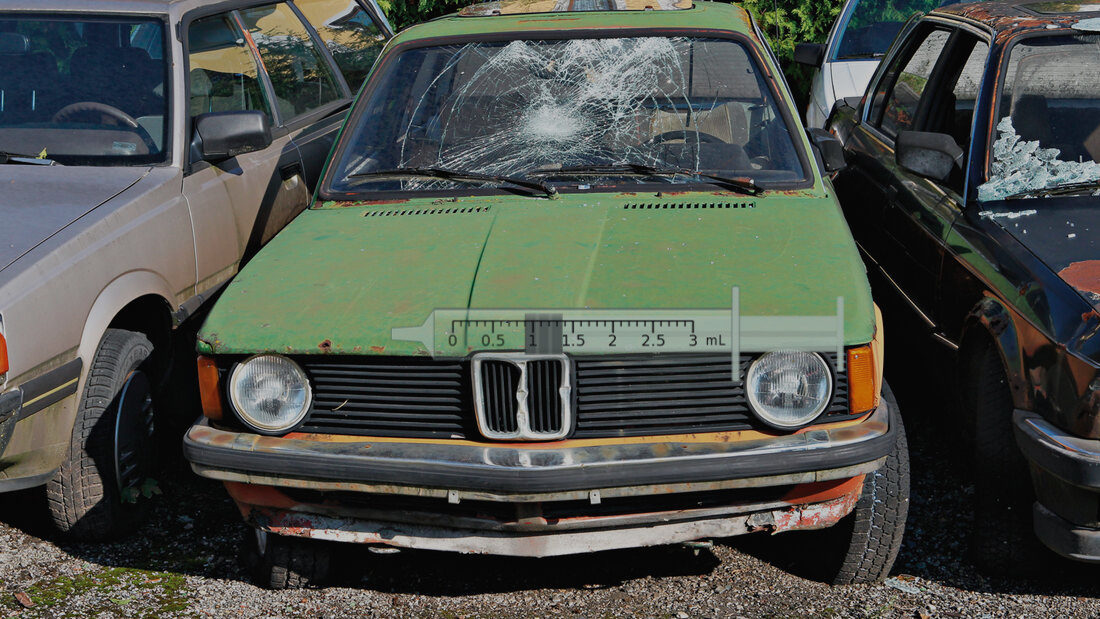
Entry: 0.9mL
